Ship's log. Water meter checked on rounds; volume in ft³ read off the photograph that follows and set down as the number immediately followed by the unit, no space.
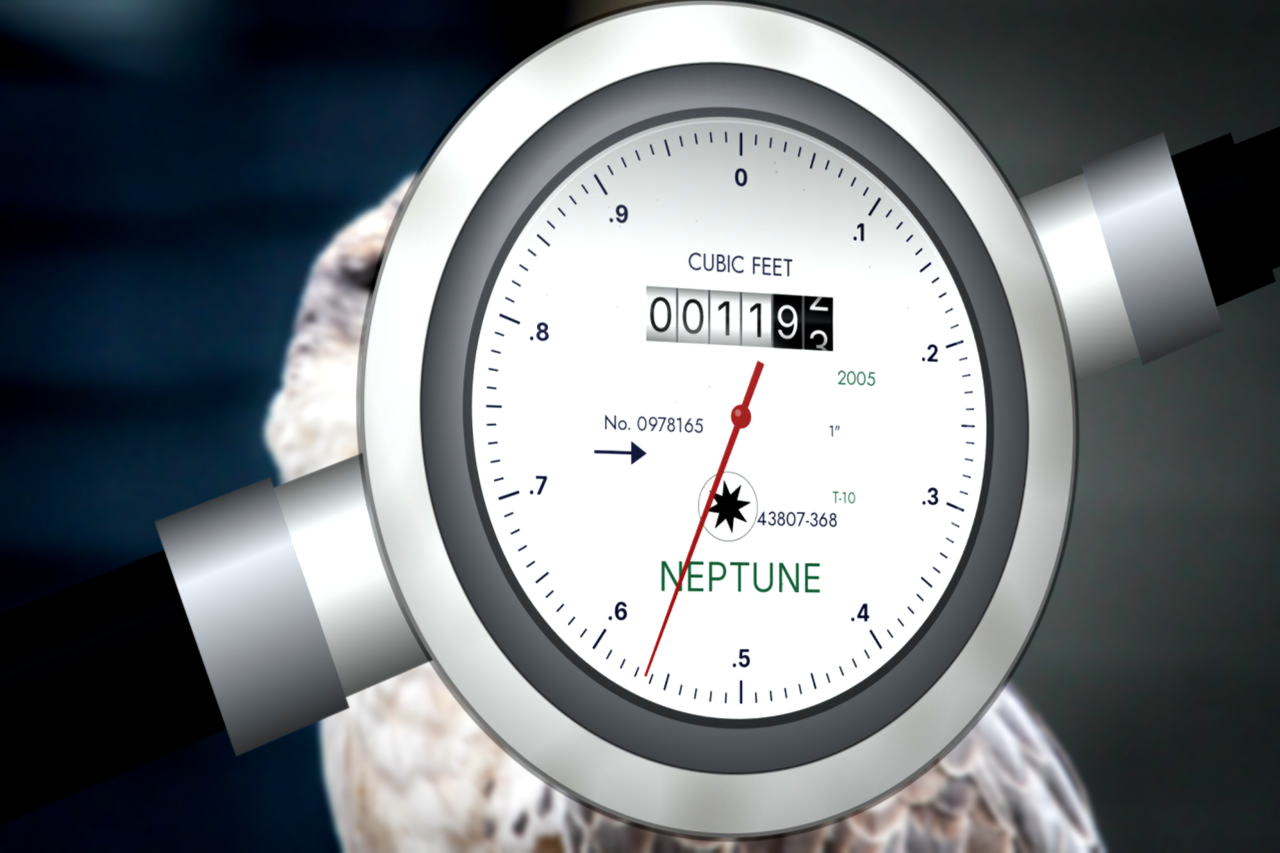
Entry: 1192.56ft³
